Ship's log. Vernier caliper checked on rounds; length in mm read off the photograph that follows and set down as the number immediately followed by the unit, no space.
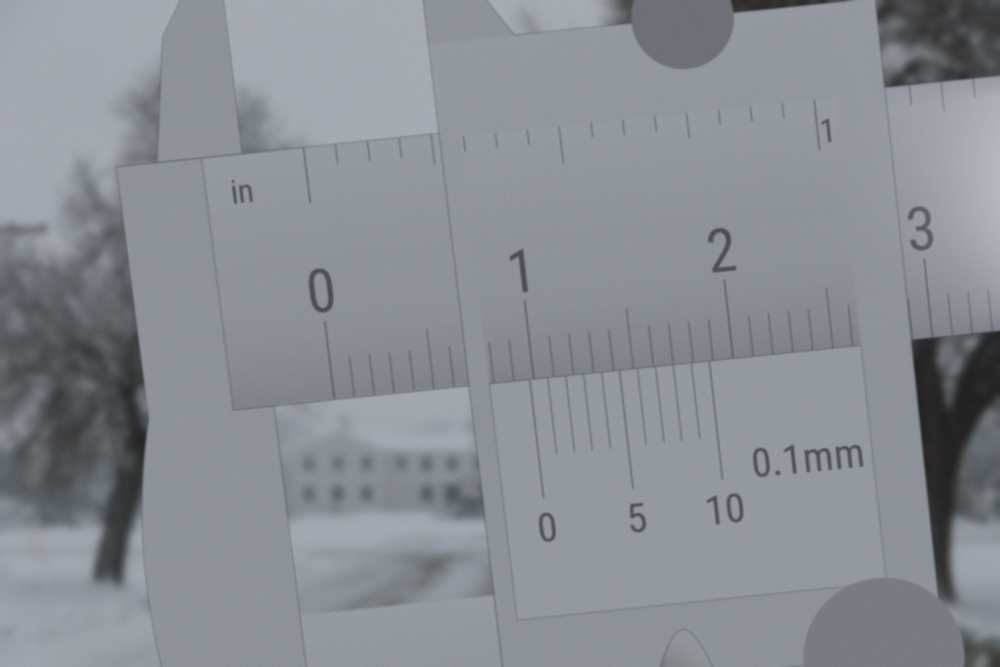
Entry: 9.8mm
